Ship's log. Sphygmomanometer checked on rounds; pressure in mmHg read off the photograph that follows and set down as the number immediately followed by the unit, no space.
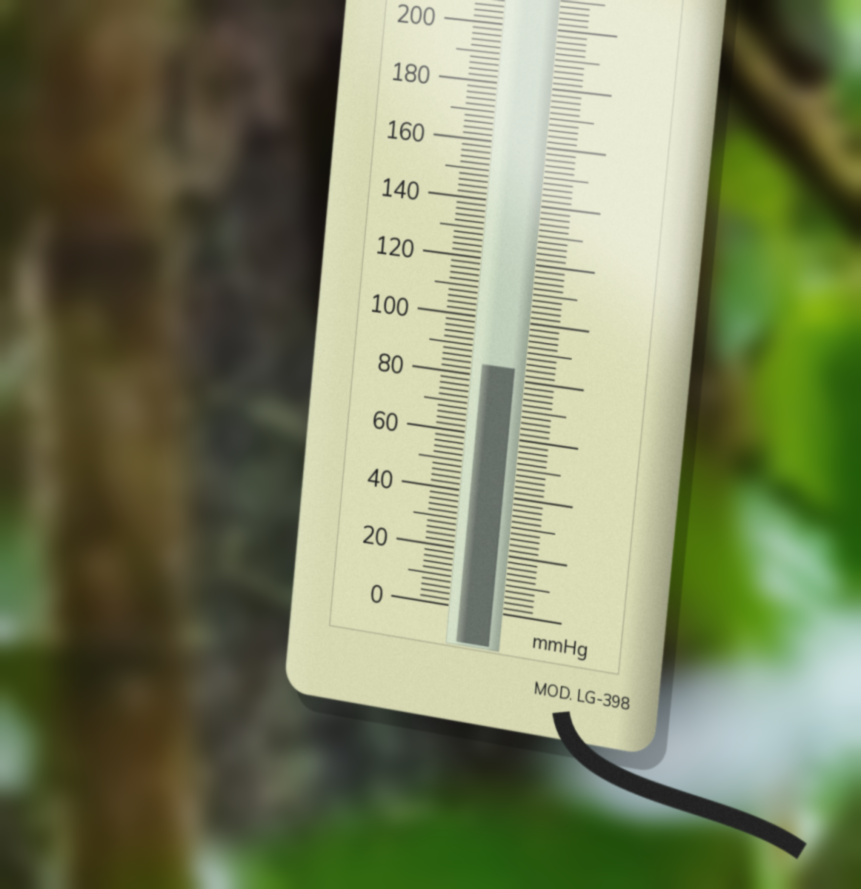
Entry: 84mmHg
